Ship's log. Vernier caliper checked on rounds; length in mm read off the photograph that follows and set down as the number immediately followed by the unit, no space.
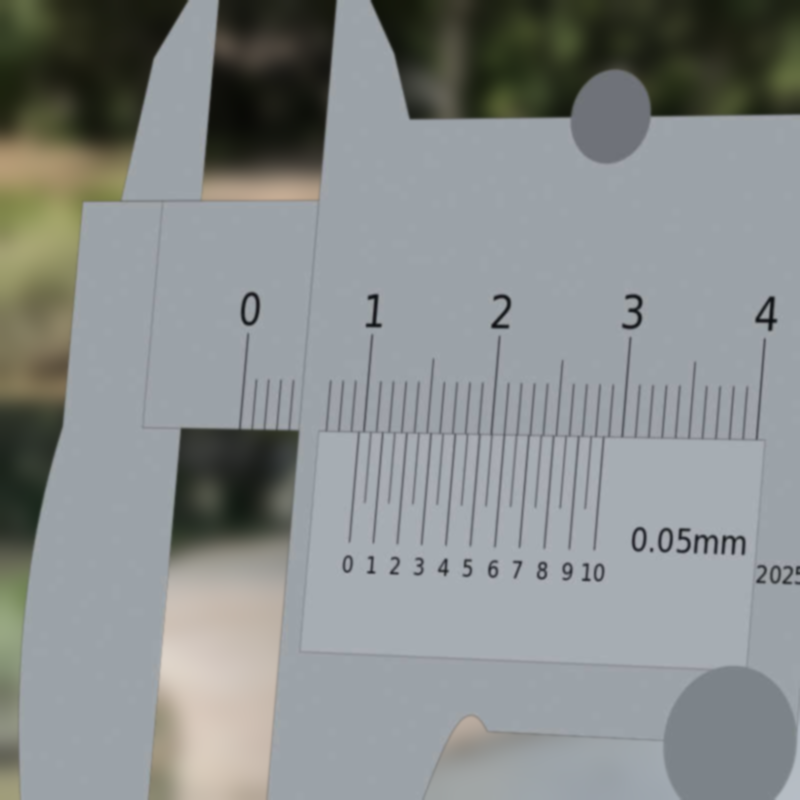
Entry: 9.6mm
